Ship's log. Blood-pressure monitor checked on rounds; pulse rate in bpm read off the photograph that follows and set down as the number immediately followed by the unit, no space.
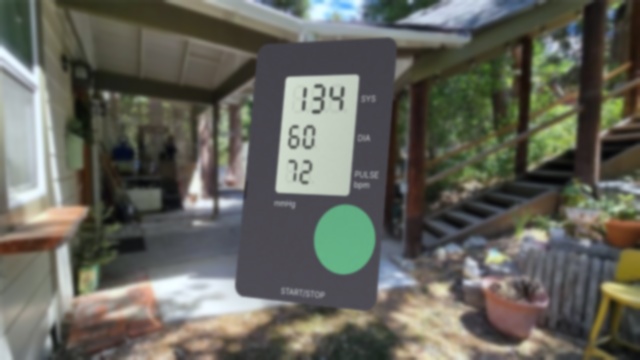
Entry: 72bpm
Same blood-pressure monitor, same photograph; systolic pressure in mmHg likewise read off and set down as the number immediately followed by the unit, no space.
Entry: 134mmHg
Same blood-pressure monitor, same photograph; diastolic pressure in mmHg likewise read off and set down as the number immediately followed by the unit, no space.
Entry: 60mmHg
